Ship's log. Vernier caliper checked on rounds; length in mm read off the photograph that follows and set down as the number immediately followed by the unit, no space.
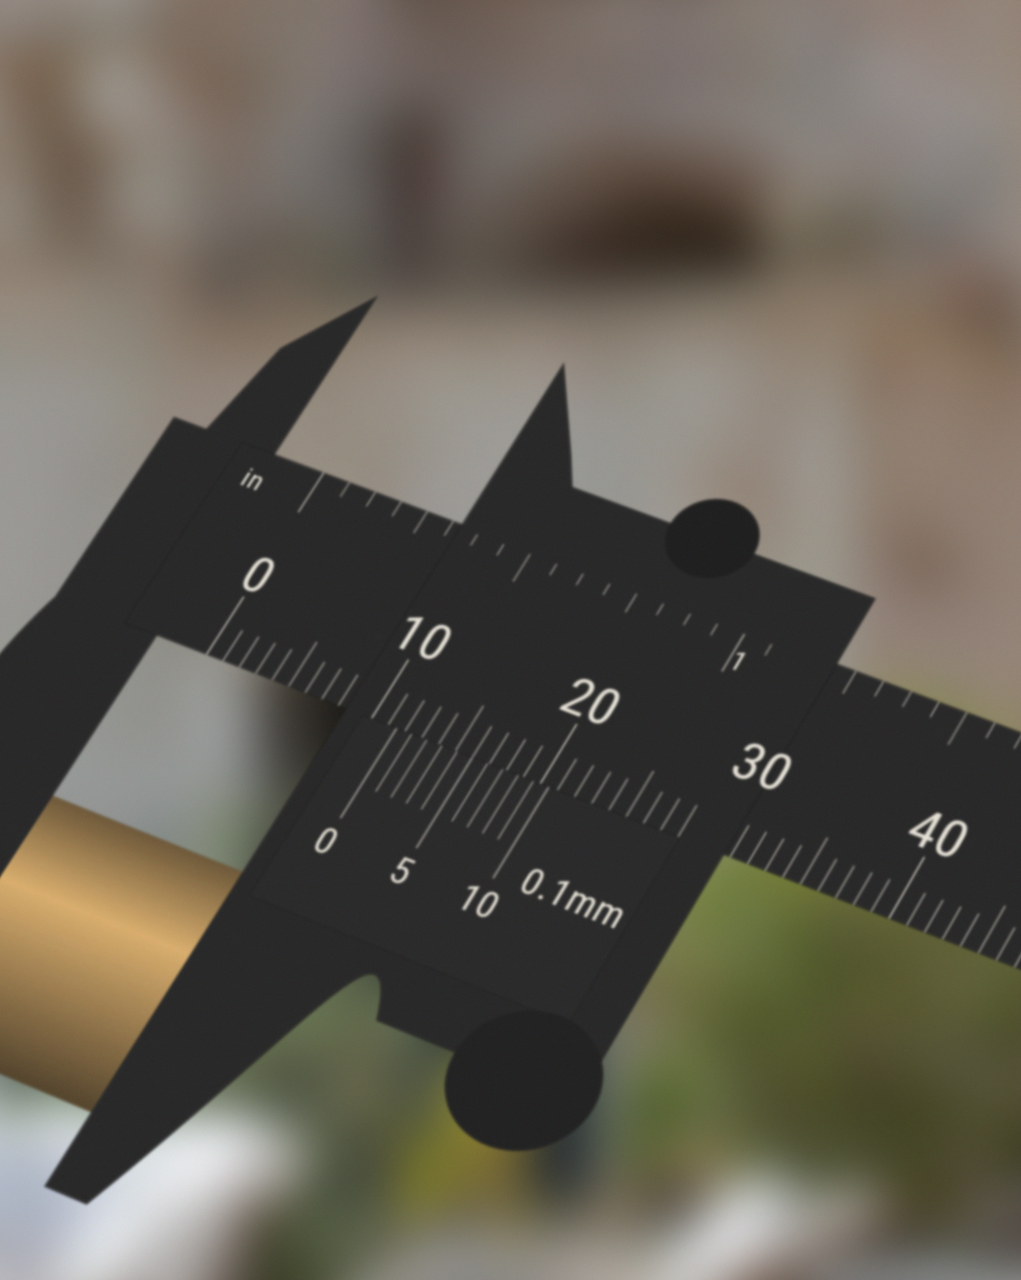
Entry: 11.5mm
